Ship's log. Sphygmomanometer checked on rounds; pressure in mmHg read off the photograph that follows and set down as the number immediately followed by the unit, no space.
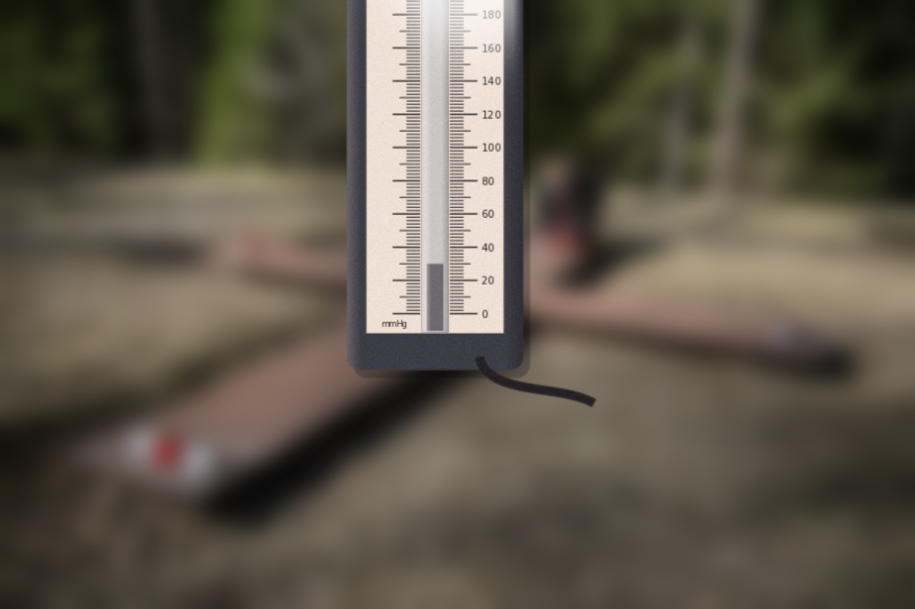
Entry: 30mmHg
